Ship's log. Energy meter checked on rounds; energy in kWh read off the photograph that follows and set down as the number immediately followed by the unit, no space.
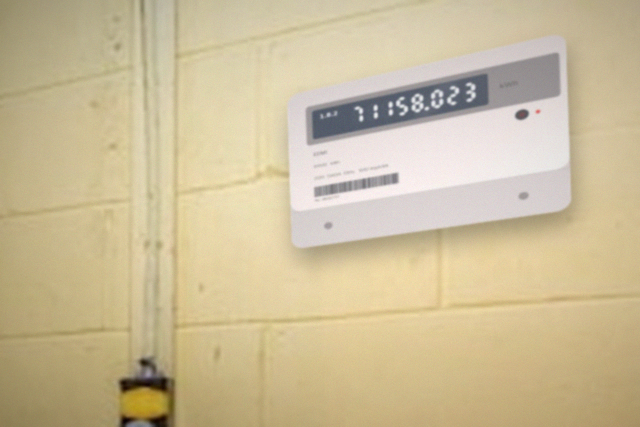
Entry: 71158.023kWh
